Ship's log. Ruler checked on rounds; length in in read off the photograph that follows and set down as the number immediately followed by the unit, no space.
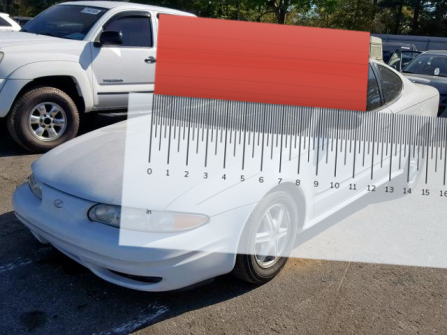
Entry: 11.5in
